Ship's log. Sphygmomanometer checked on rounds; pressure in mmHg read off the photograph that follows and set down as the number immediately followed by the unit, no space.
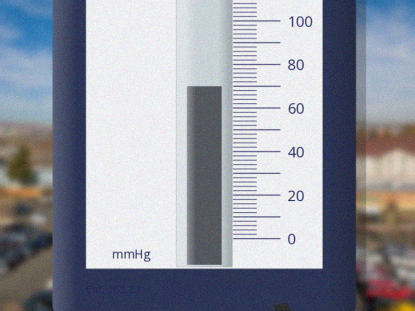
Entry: 70mmHg
